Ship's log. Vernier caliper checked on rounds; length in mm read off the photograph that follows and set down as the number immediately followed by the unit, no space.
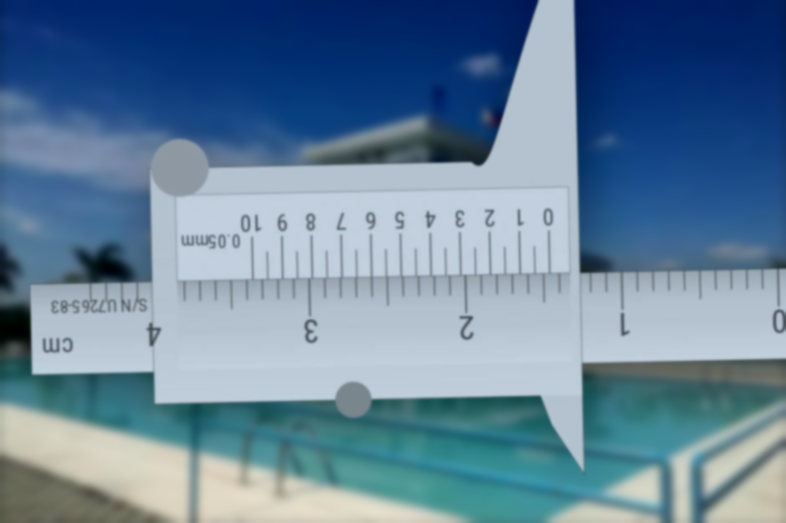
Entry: 14.6mm
